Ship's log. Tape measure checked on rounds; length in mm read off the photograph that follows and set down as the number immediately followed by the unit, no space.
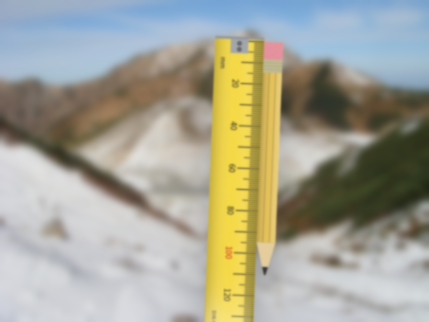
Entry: 110mm
